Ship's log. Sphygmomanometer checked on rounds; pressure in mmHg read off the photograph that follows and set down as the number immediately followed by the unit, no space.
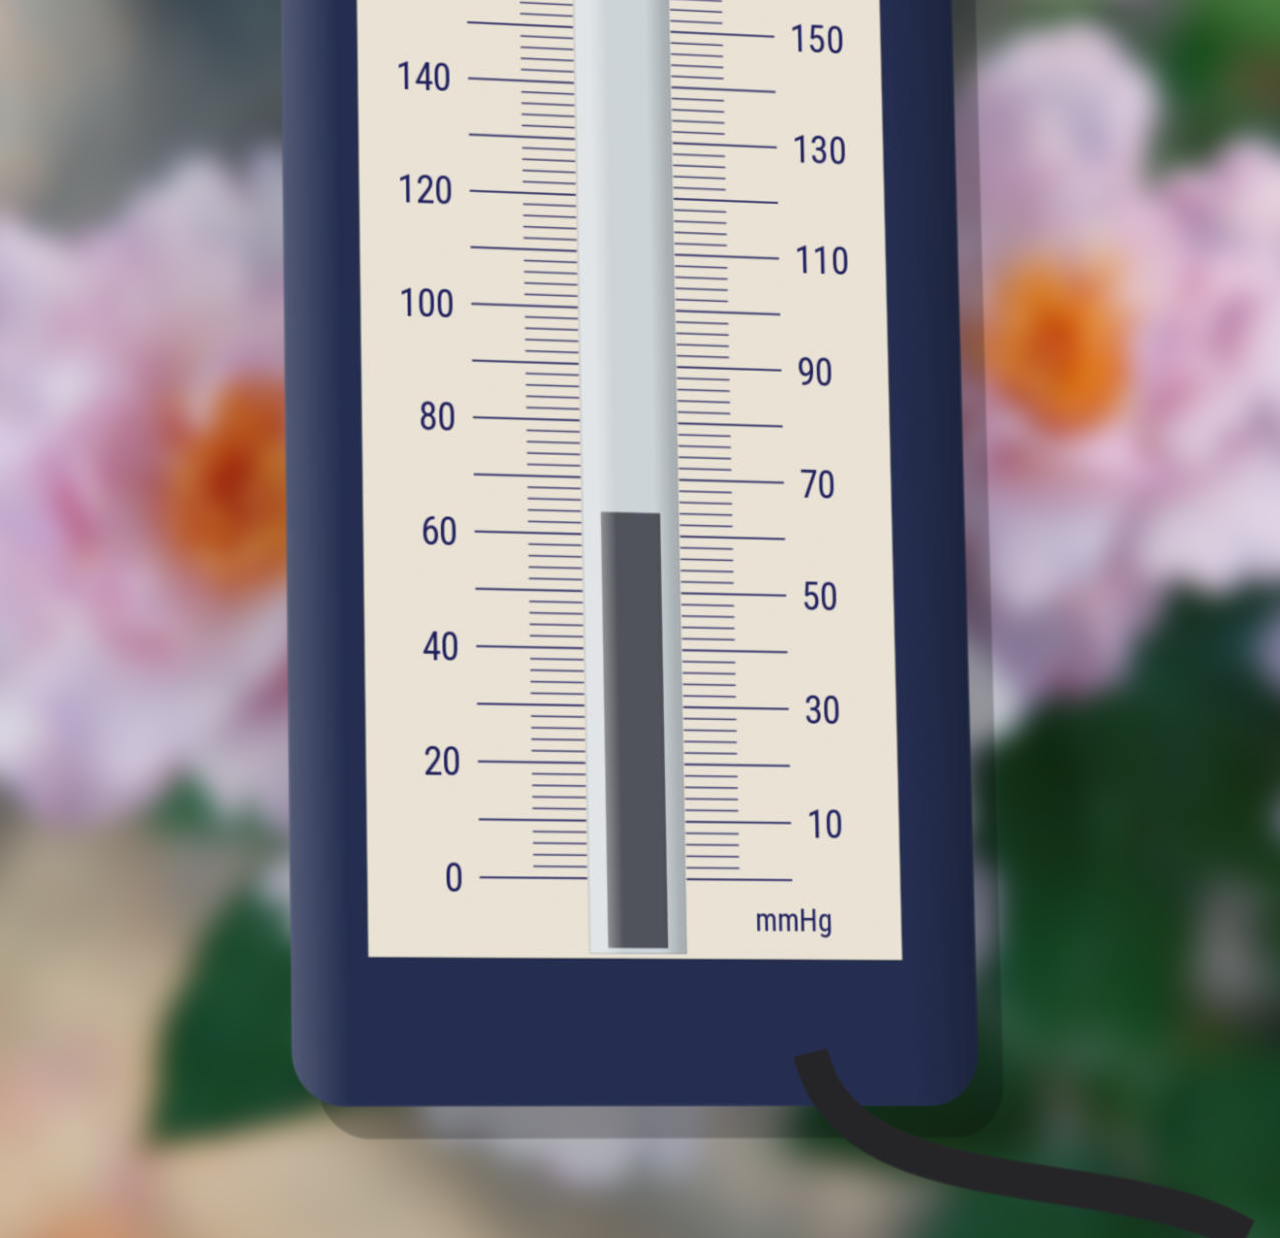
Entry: 64mmHg
